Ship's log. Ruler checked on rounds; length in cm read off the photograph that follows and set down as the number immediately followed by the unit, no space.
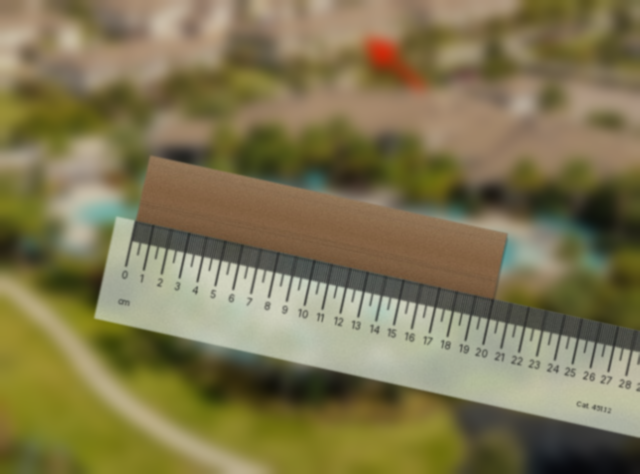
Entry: 20cm
